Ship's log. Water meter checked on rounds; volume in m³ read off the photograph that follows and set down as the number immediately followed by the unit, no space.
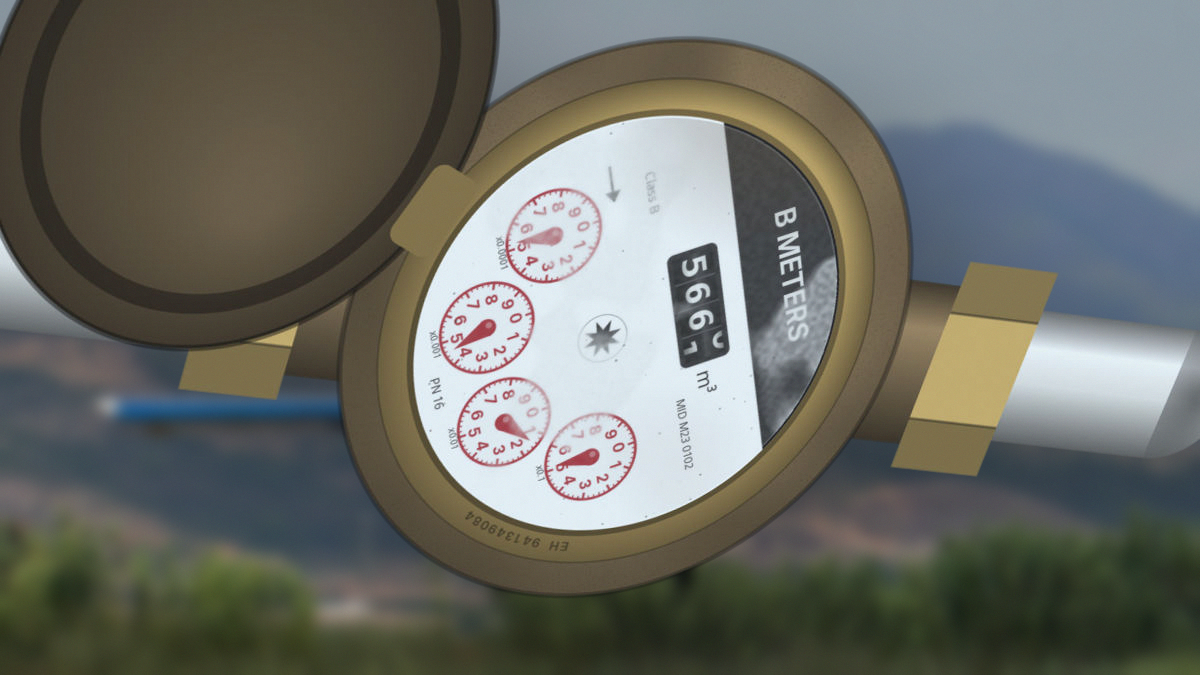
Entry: 5660.5145m³
